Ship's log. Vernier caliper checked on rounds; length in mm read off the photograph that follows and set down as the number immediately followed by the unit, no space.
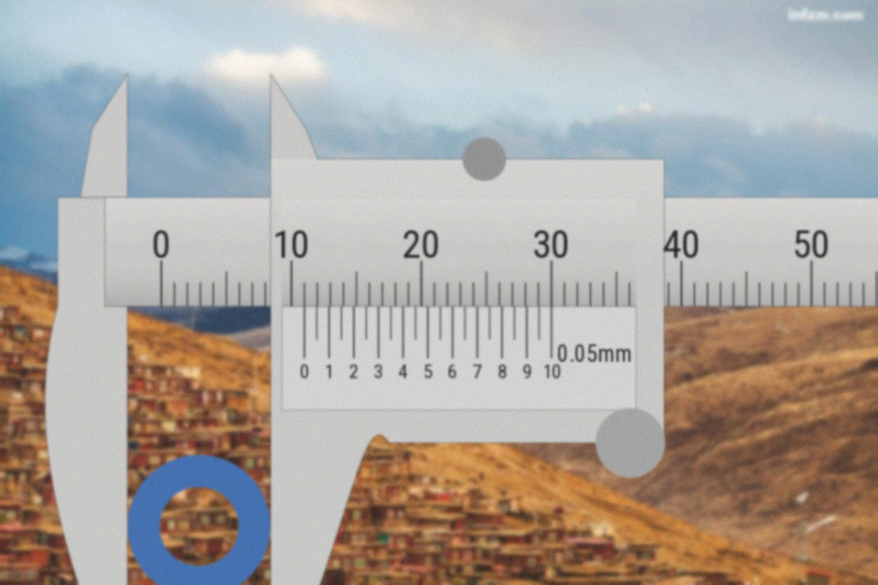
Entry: 11.0mm
